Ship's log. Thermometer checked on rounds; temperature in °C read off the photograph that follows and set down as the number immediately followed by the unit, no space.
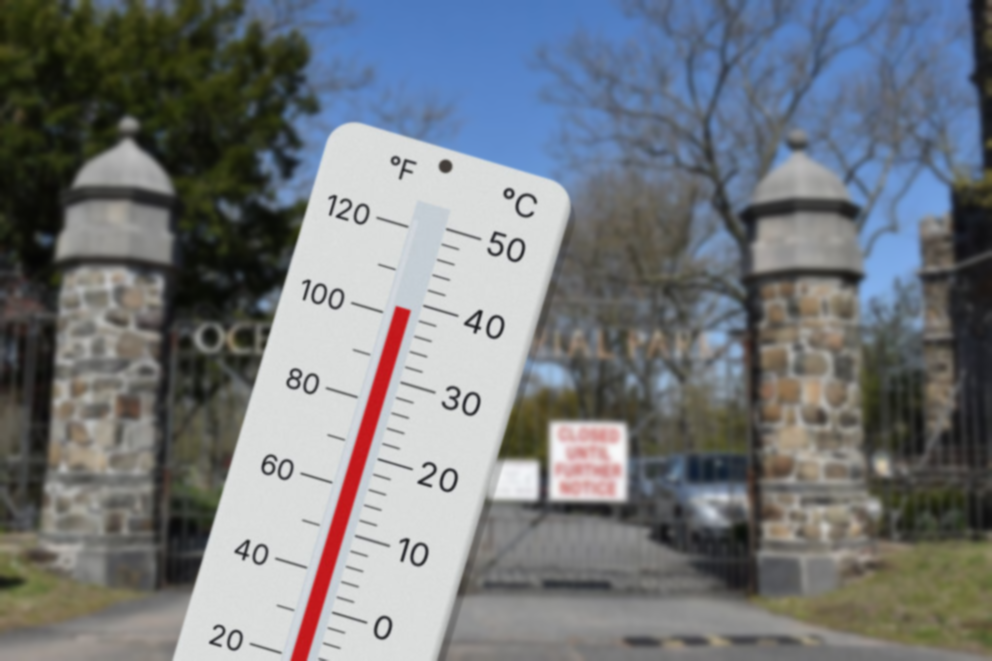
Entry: 39°C
